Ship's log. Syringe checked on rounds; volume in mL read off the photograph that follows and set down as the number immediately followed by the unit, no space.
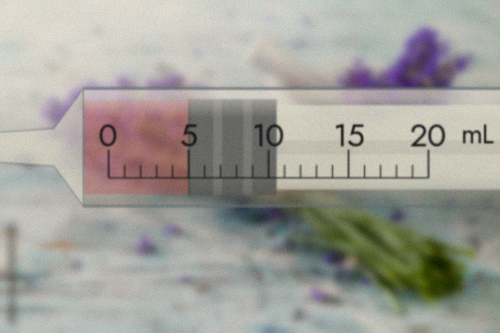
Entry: 5mL
